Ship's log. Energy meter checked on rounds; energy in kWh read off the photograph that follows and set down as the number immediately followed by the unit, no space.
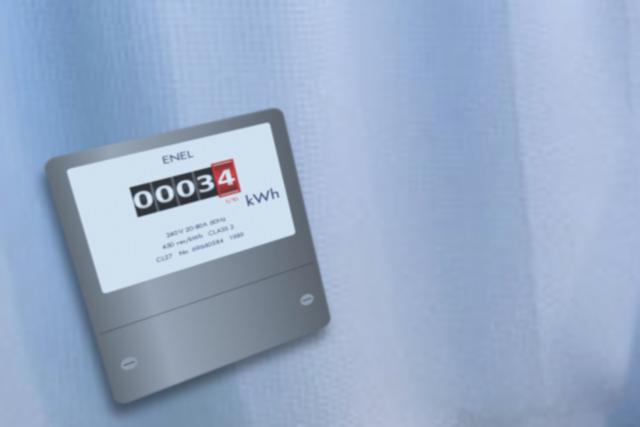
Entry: 3.4kWh
